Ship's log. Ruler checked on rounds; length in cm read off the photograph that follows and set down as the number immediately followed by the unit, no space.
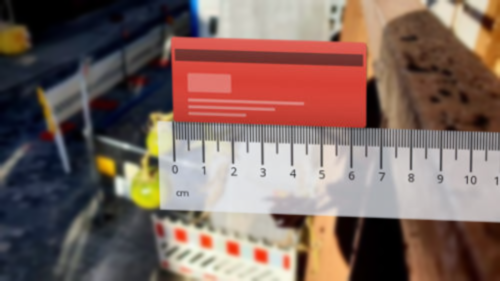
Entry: 6.5cm
